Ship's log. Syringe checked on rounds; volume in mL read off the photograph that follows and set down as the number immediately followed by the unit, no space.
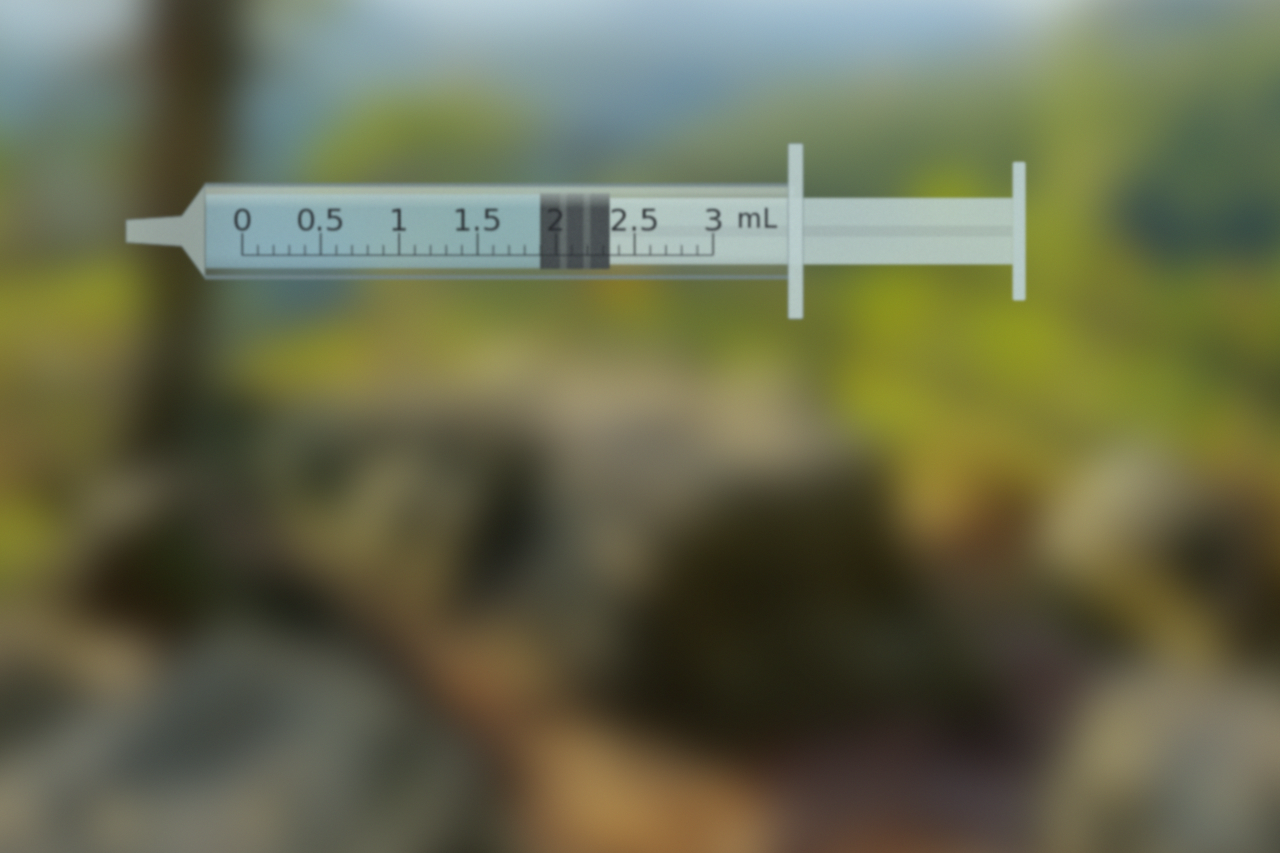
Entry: 1.9mL
